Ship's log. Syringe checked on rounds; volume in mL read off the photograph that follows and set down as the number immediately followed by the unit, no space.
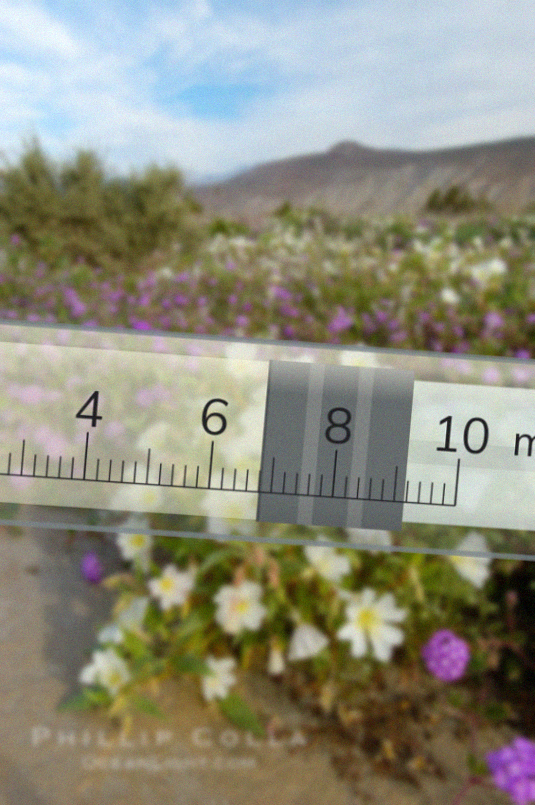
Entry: 6.8mL
